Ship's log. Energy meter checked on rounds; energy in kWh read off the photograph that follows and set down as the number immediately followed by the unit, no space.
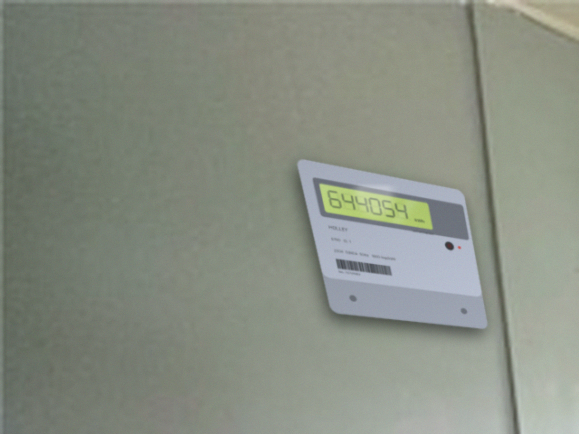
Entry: 644054kWh
